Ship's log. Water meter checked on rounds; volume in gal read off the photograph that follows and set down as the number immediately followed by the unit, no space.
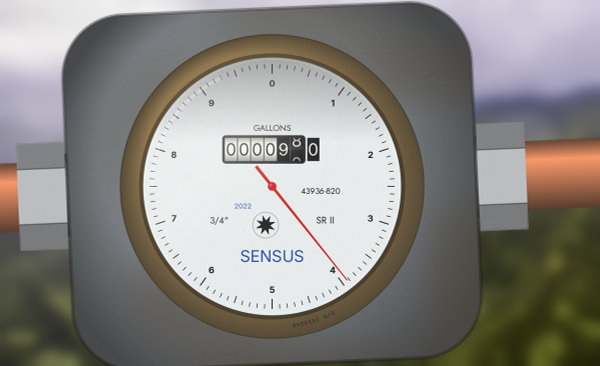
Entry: 983.9gal
